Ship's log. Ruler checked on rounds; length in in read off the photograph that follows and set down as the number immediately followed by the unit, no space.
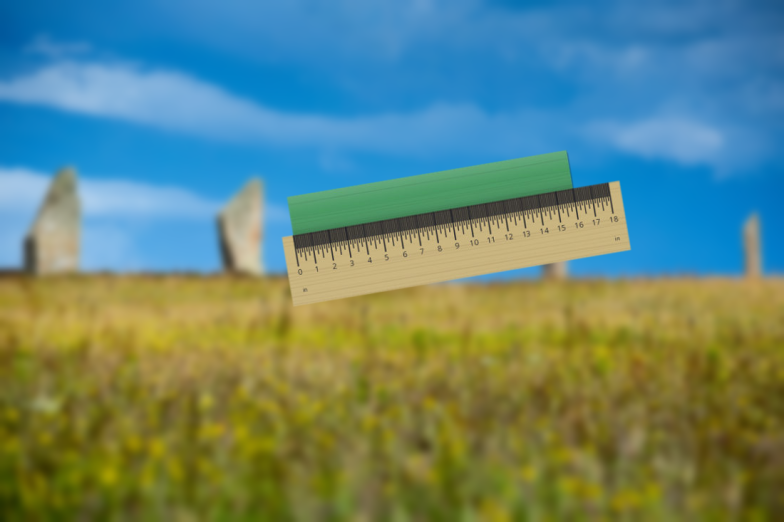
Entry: 16in
